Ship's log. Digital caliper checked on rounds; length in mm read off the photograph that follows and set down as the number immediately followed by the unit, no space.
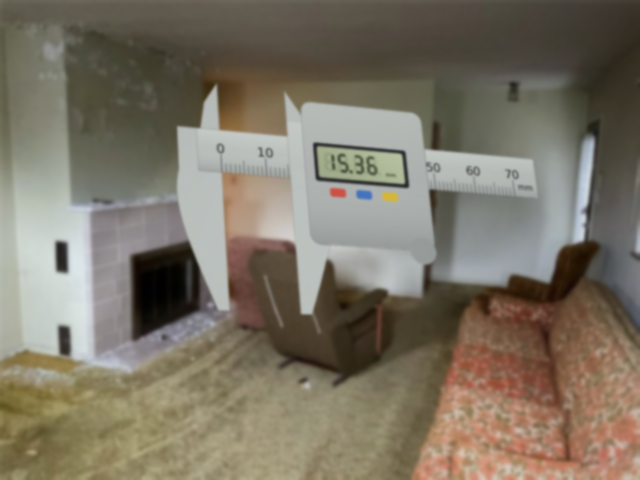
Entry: 15.36mm
